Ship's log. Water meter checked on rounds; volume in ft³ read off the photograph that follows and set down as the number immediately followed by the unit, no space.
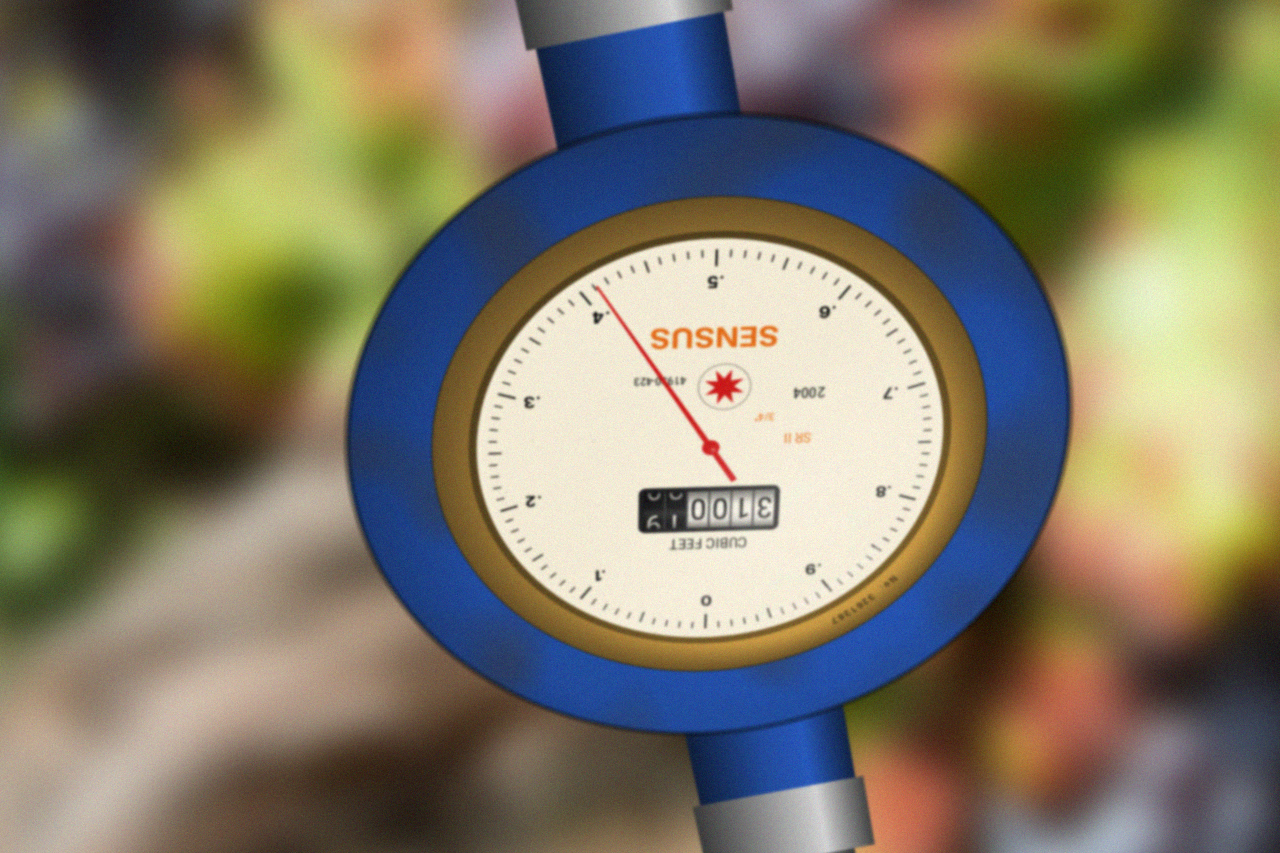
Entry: 310019.41ft³
